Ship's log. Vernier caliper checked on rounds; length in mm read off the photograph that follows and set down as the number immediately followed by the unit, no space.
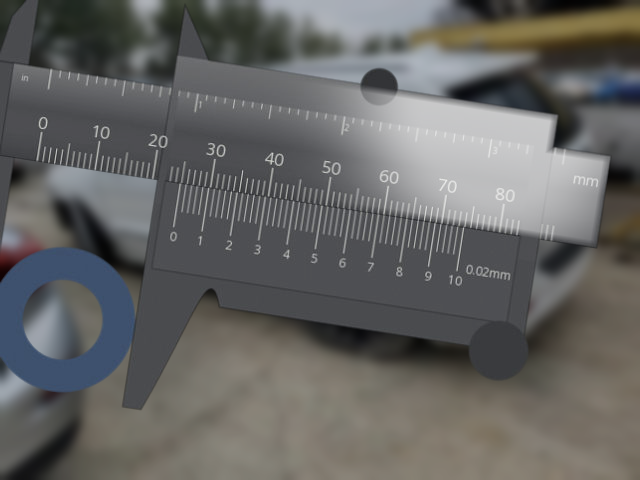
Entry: 24.8mm
